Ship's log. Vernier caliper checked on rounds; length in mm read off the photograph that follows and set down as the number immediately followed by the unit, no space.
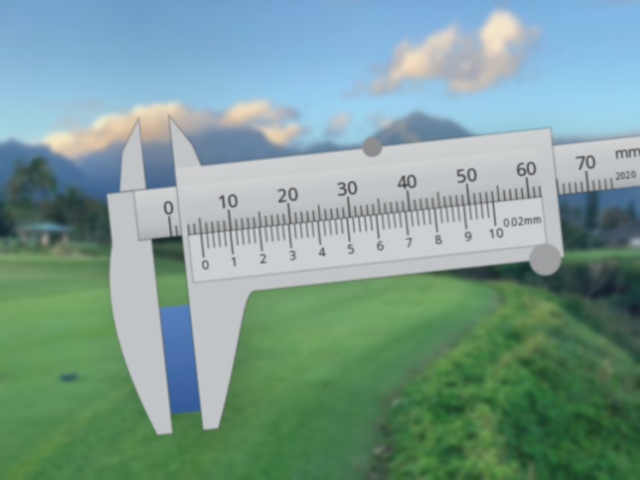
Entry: 5.0mm
